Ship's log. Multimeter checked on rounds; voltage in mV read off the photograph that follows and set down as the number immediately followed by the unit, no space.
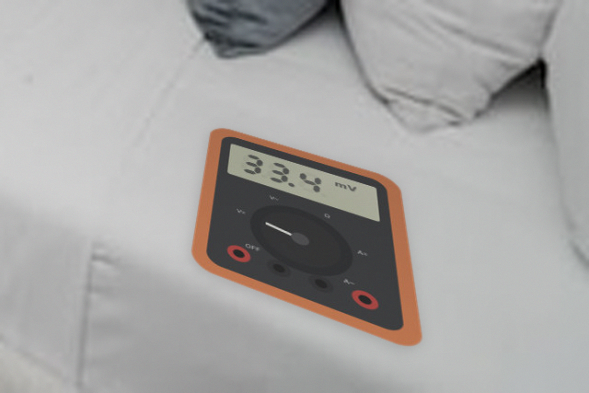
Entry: 33.4mV
